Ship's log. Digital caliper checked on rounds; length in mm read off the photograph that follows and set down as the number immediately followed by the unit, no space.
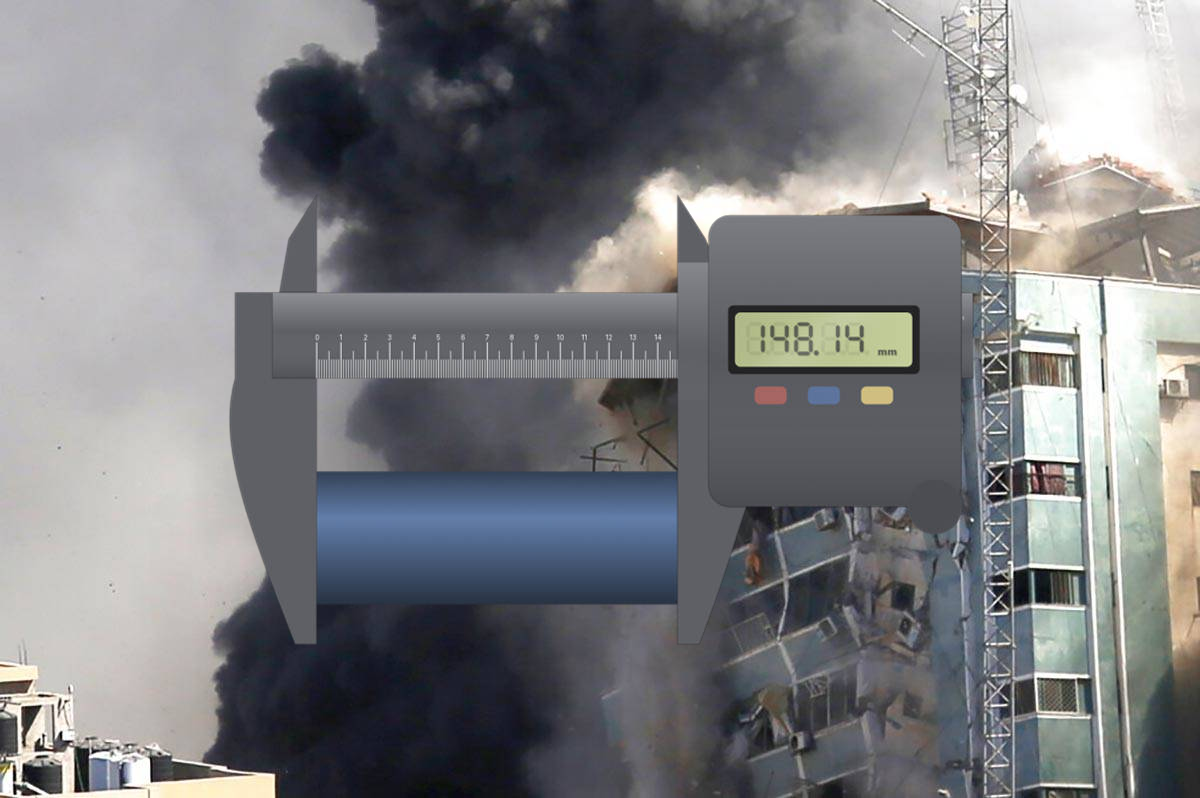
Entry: 148.14mm
